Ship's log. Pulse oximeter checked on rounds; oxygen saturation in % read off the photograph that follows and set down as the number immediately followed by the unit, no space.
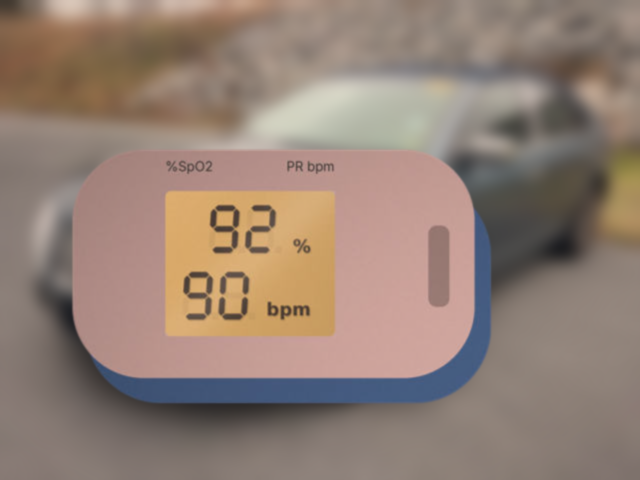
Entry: 92%
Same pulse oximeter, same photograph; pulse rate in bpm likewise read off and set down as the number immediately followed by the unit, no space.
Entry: 90bpm
